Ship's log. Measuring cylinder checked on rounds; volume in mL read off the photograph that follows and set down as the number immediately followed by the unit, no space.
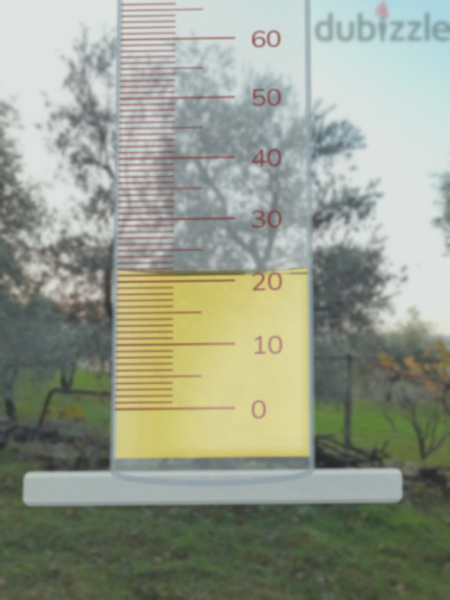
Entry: 21mL
